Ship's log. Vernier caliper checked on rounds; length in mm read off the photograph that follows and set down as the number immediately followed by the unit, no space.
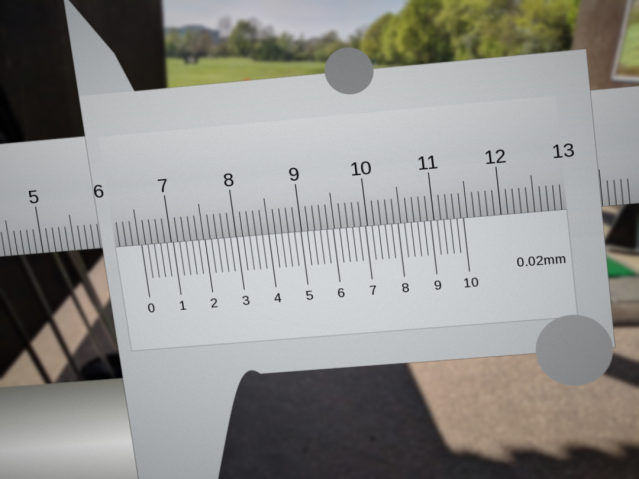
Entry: 65.4mm
